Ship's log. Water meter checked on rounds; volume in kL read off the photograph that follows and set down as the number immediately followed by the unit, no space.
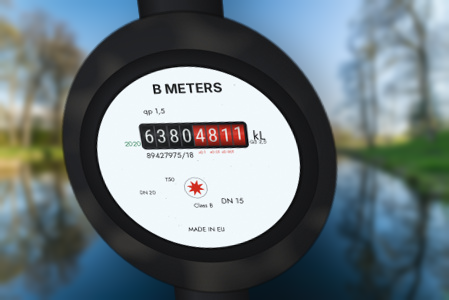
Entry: 6380.4811kL
